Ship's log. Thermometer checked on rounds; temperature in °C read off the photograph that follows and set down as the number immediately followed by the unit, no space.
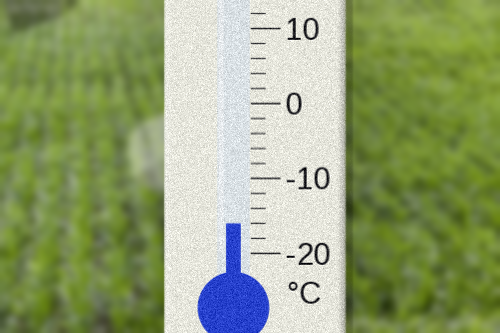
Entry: -16°C
